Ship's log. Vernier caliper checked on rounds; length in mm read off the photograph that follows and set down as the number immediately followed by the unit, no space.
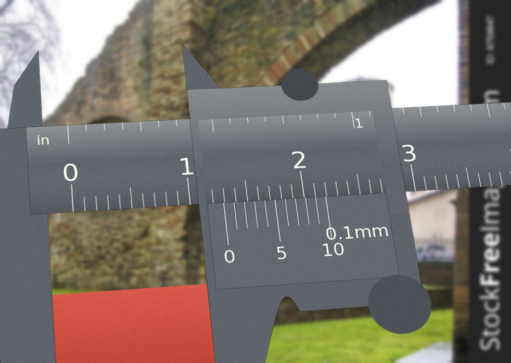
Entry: 12.9mm
